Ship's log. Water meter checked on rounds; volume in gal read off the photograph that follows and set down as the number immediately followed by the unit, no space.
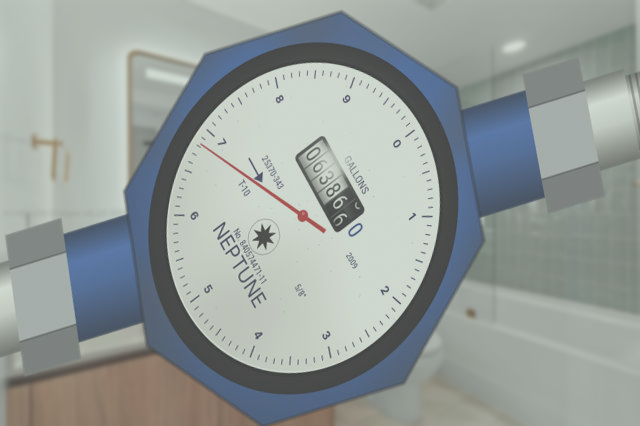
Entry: 638656.8gal
